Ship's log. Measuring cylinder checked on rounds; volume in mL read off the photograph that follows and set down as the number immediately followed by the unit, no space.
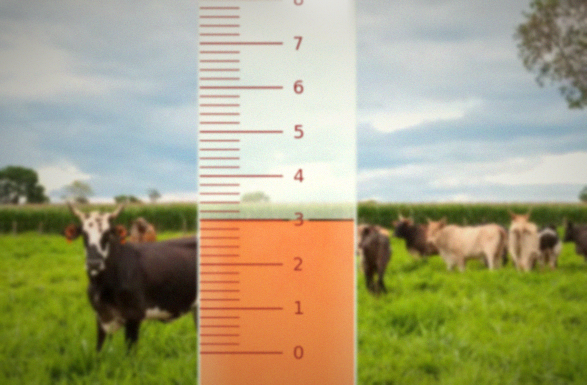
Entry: 3mL
